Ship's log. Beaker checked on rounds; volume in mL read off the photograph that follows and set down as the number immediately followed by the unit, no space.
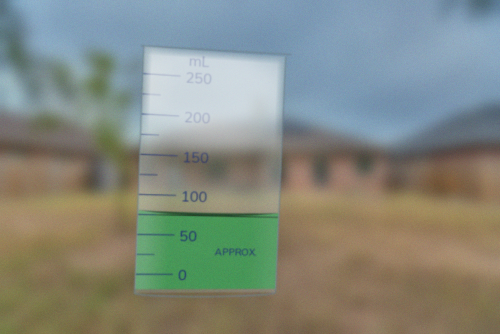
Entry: 75mL
